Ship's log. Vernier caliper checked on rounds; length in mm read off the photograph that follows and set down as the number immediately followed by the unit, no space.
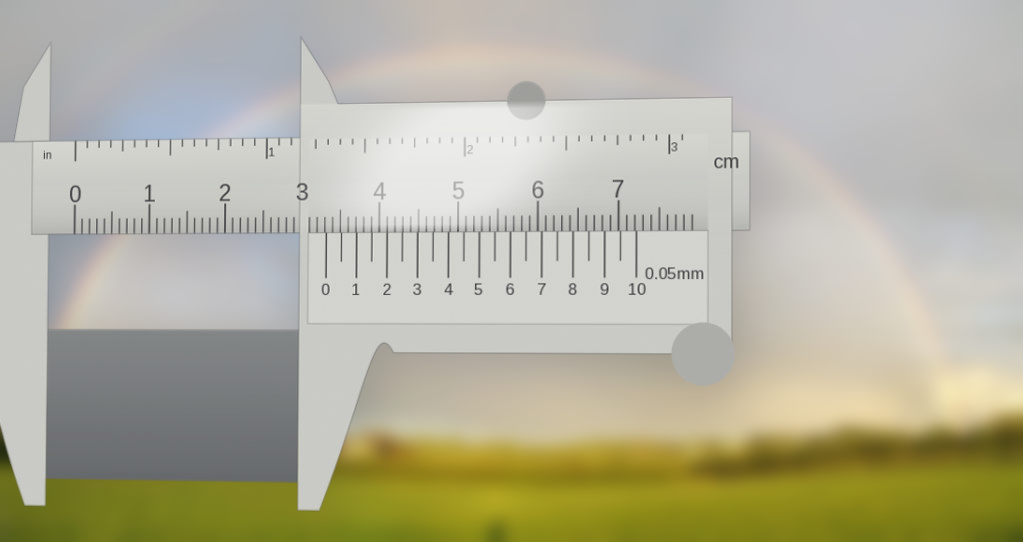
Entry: 33.2mm
